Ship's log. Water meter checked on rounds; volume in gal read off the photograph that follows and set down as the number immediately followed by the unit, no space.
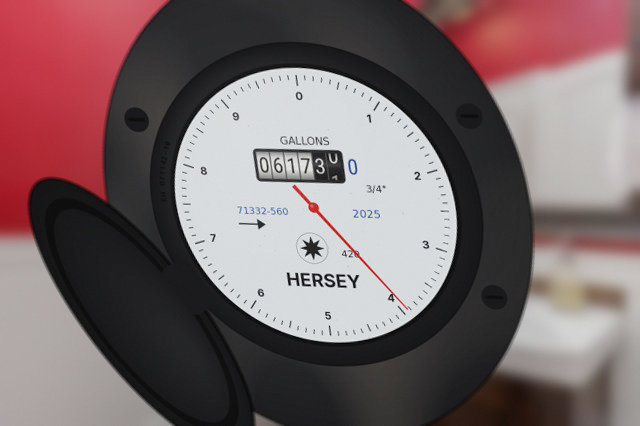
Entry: 617303.9gal
